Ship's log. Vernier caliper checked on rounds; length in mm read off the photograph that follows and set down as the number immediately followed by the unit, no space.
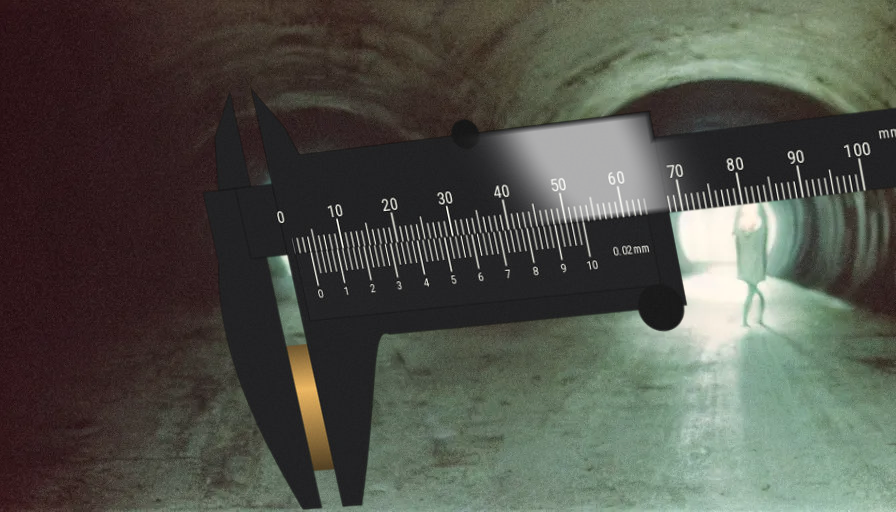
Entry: 4.0mm
